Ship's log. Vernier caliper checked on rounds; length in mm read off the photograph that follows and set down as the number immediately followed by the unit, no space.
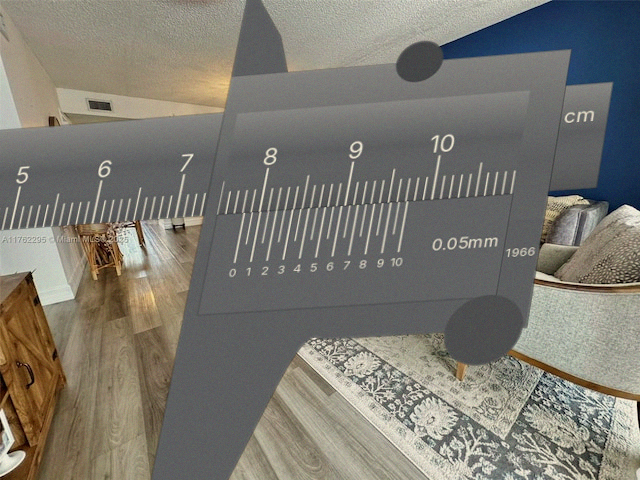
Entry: 78.2mm
